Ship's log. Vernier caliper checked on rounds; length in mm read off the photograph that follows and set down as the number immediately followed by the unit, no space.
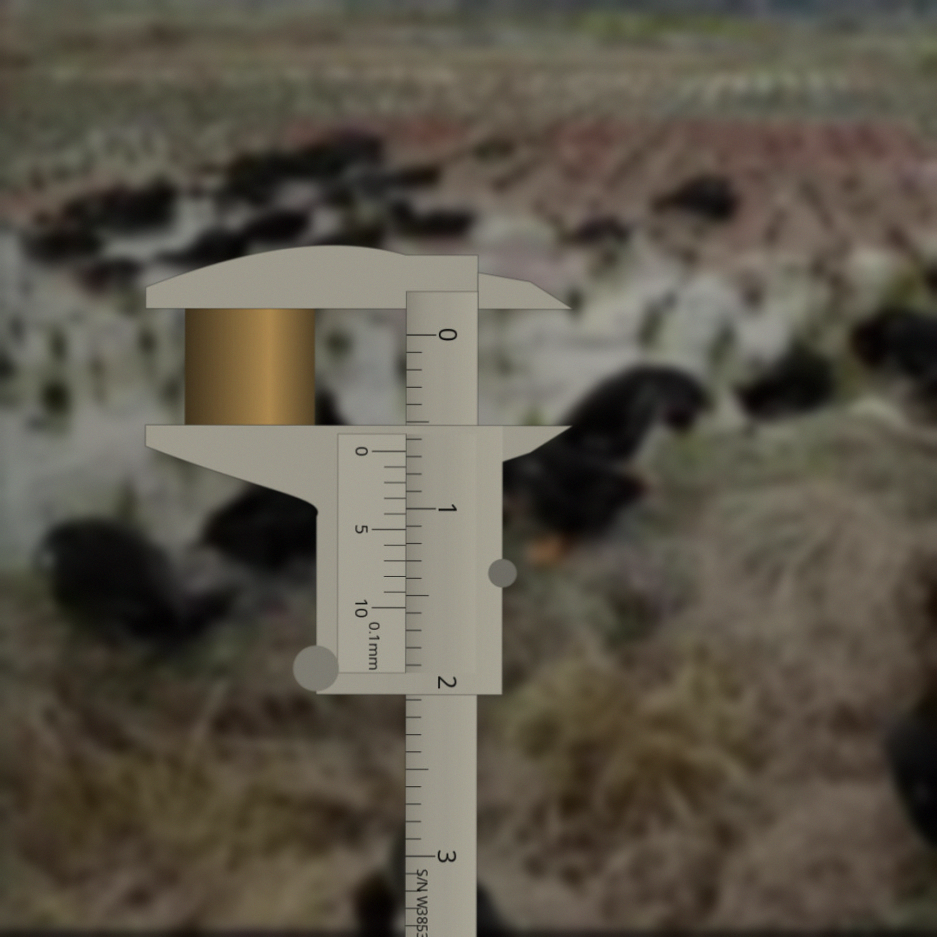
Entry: 6.7mm
